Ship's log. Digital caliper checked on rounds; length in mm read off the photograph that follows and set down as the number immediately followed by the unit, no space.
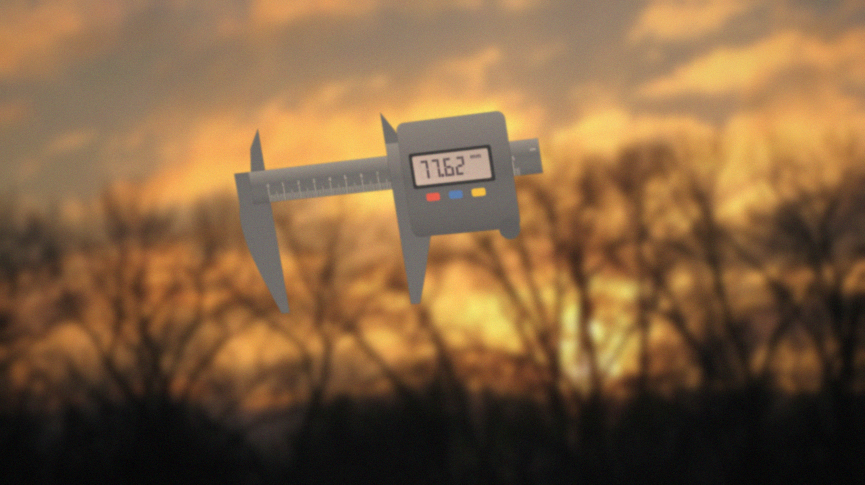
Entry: 77.62mm
